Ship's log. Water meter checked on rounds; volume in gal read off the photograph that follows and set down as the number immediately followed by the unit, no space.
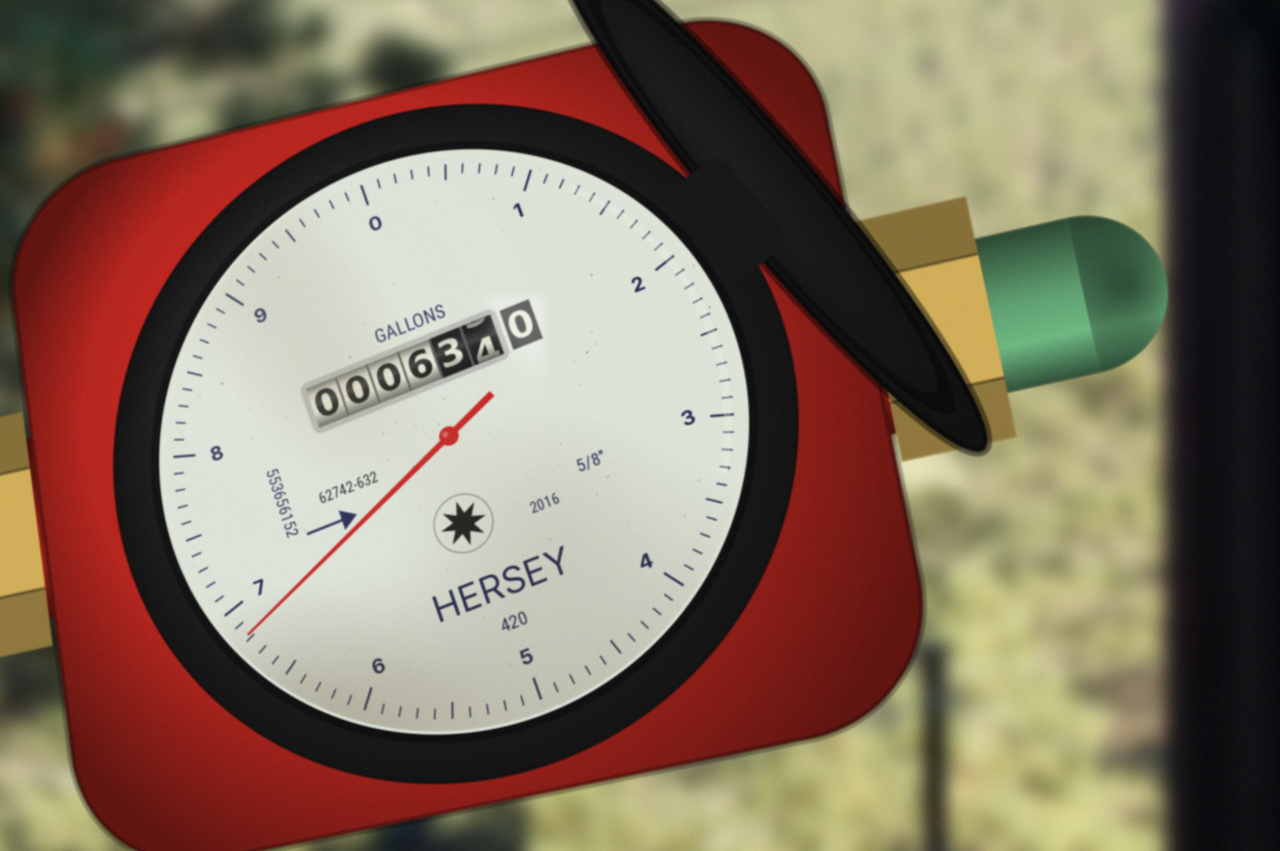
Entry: 6336.8gal
